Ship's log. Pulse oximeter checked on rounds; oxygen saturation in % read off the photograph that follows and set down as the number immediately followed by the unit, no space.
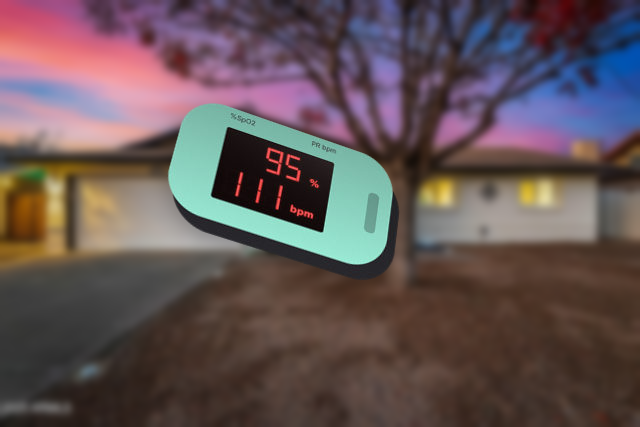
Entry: 95%
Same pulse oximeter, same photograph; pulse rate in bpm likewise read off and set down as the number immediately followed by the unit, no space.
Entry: 111bpm
